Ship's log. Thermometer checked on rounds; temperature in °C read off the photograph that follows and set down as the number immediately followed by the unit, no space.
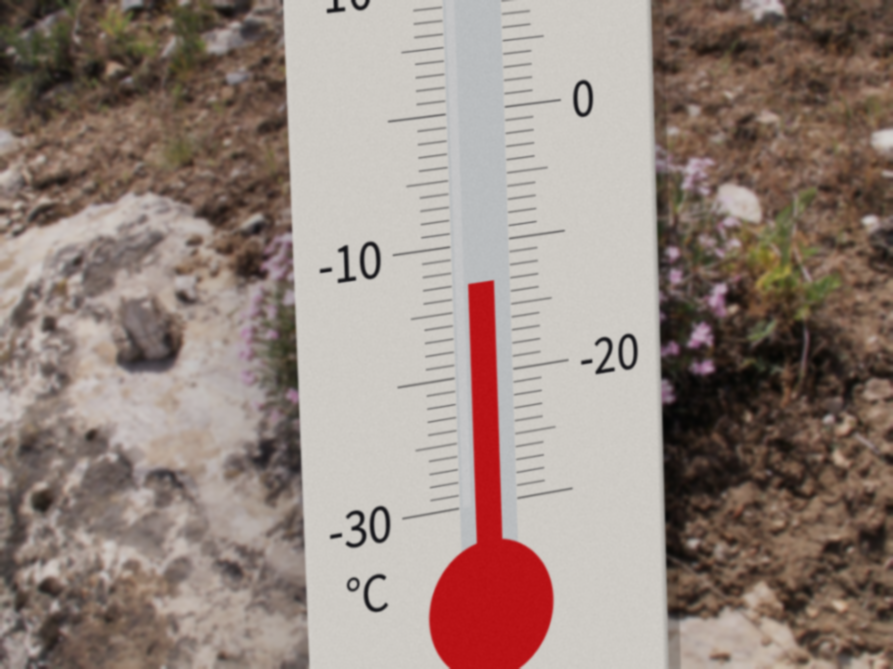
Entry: -13°C
